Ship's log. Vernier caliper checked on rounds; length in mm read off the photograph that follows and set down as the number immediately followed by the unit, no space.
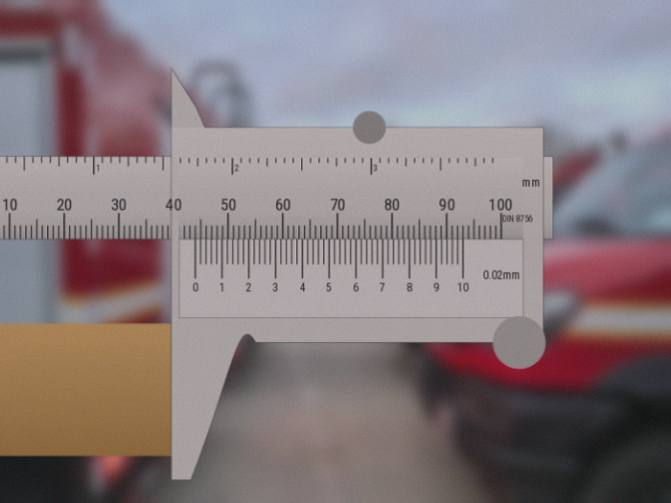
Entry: 44.0mm
